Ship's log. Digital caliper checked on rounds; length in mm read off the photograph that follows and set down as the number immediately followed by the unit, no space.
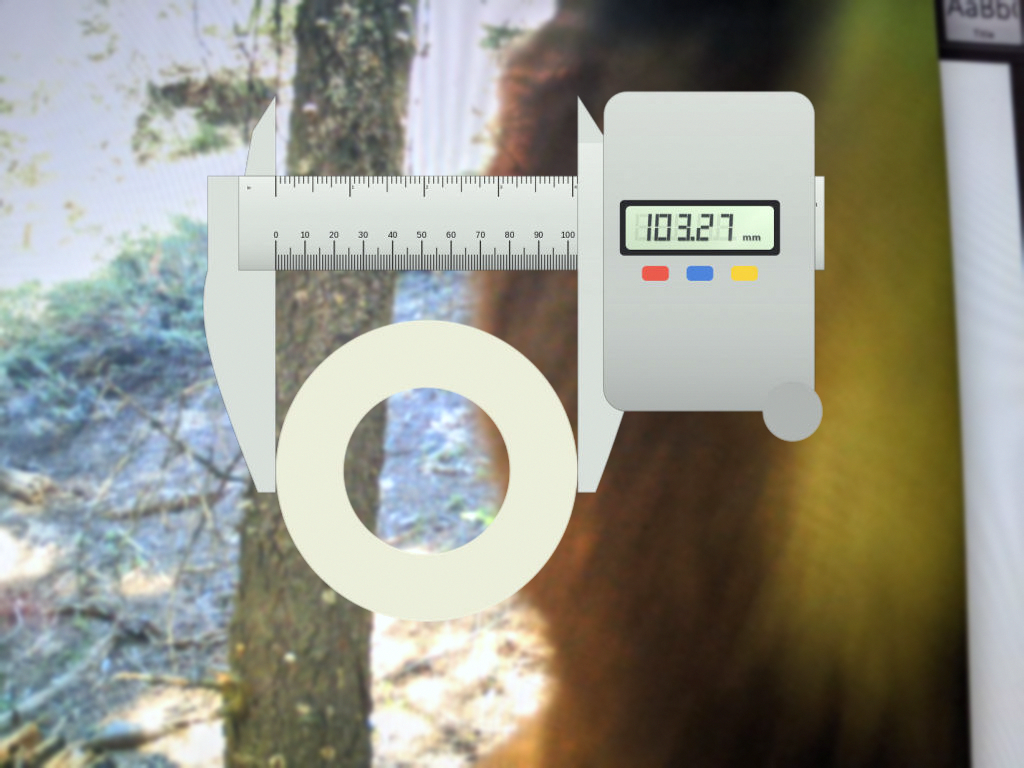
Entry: 103.27mm
